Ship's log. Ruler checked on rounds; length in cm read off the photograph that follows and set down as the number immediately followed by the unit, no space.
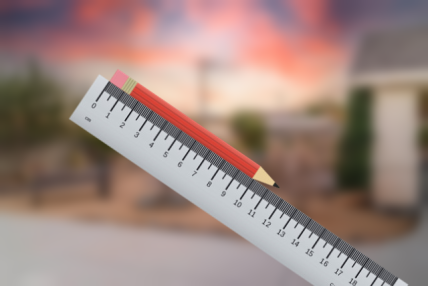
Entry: 11.5cm
